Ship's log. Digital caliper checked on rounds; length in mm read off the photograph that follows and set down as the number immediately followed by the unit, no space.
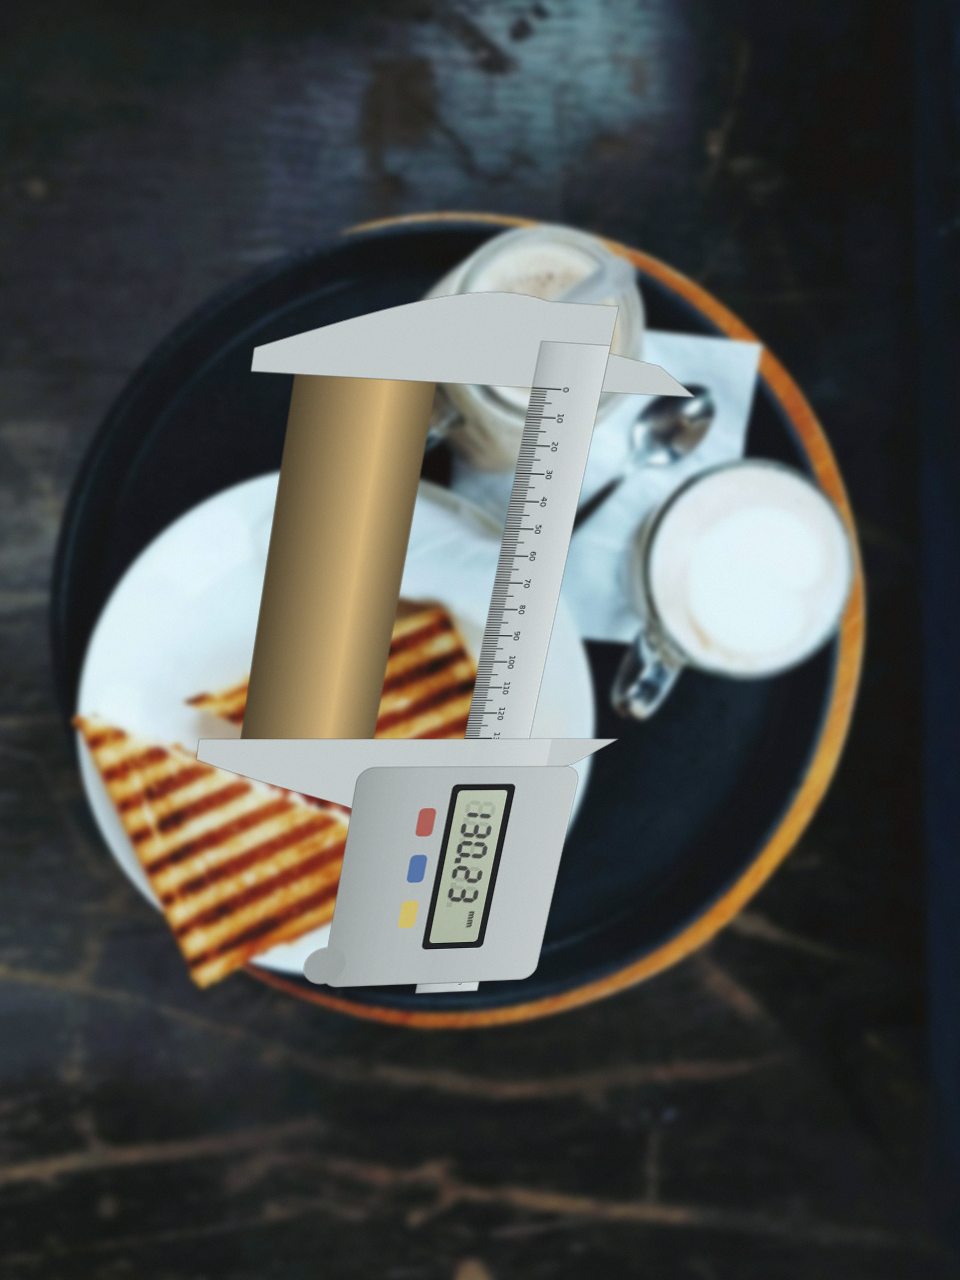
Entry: 130.23mm
